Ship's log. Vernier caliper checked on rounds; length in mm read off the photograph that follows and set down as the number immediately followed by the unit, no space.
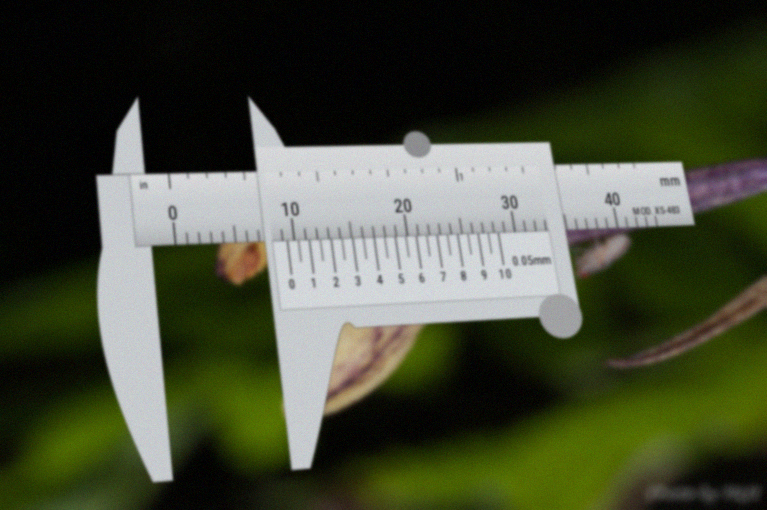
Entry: 9.4mm
